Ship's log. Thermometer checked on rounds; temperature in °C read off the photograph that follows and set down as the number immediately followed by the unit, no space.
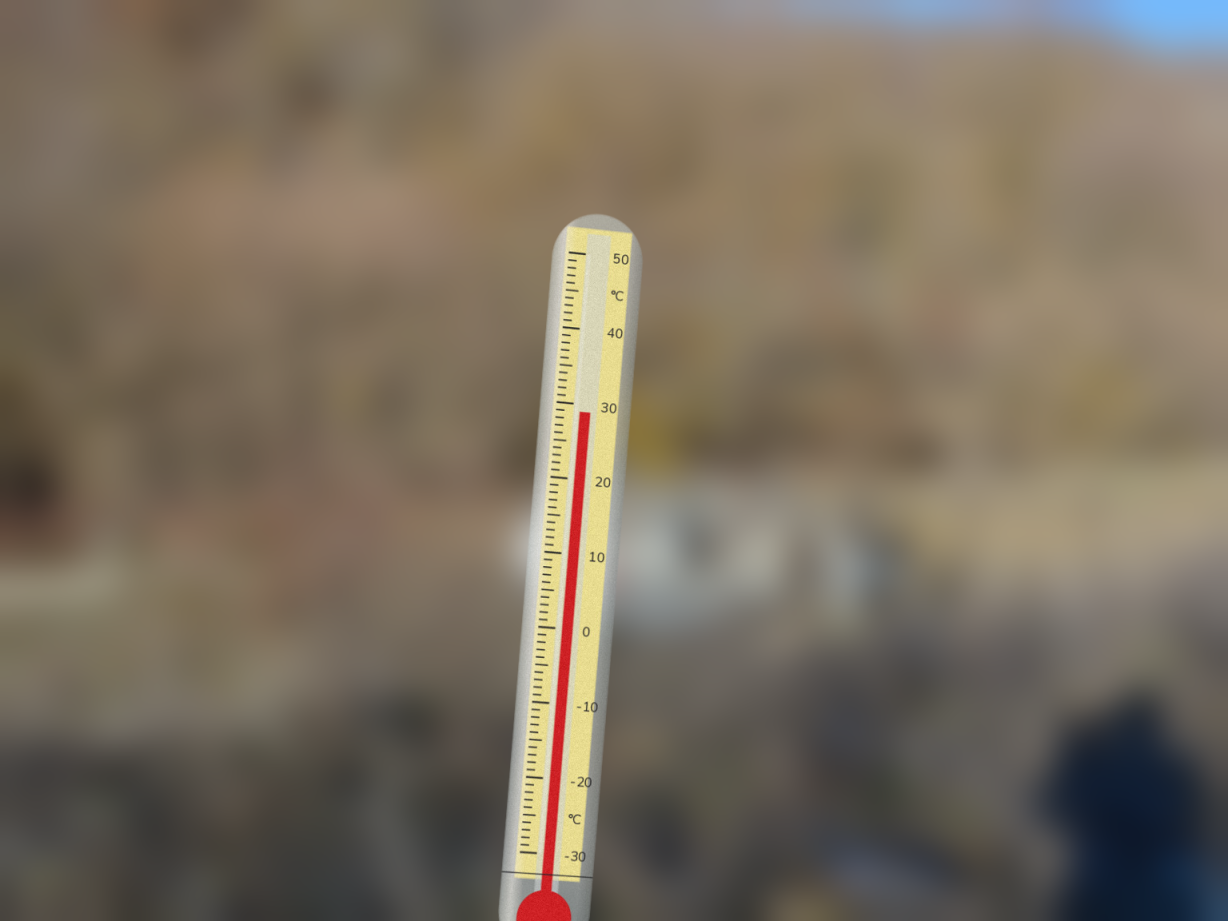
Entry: 29°C
